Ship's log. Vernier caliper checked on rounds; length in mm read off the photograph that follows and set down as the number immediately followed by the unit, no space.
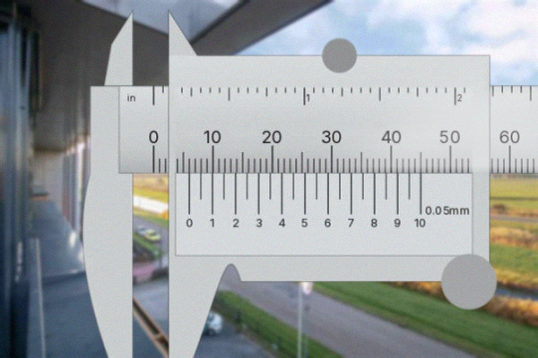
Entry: 6.0mm
